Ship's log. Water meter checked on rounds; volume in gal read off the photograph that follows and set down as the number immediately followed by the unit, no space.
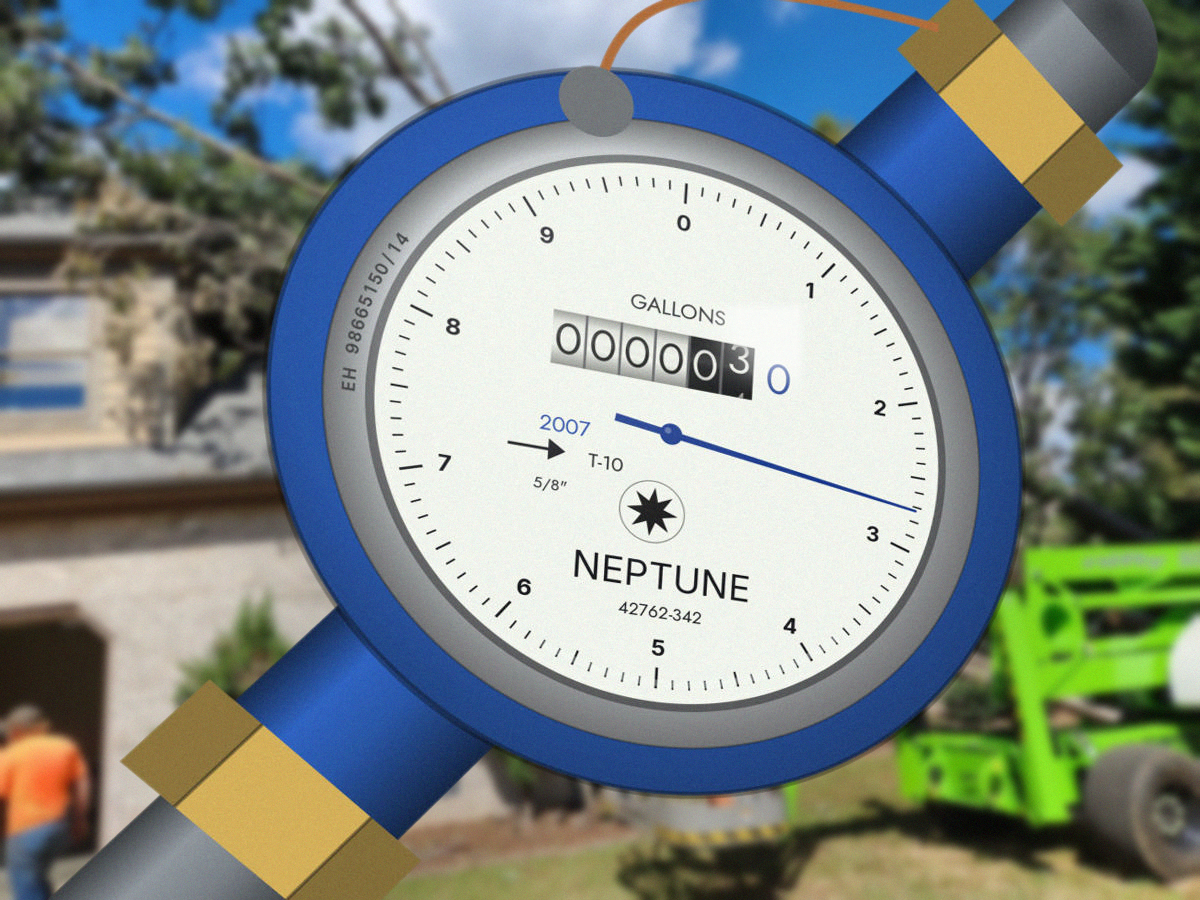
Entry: 32.7gal
